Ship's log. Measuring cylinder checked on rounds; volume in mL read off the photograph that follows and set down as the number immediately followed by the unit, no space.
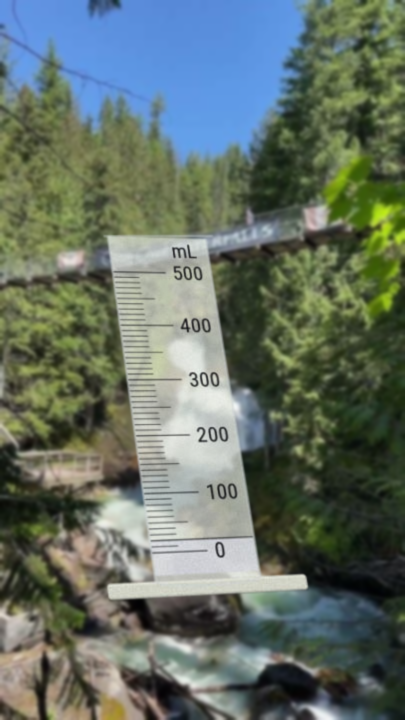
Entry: 20mL
